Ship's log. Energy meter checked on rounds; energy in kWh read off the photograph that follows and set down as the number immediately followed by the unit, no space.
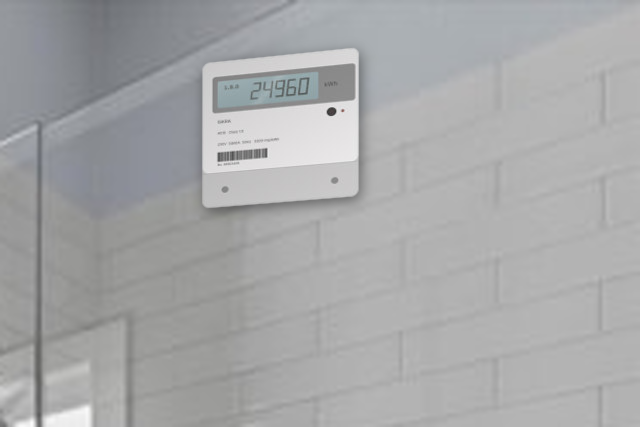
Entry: 24960kWh
